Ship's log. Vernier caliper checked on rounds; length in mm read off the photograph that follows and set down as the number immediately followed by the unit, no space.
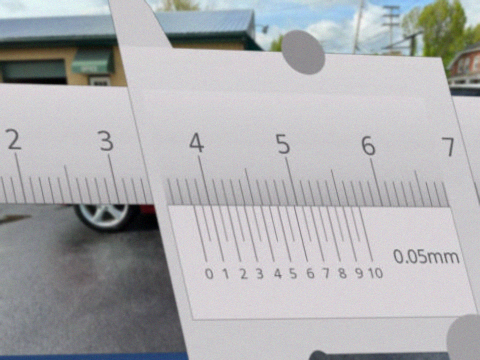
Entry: 38.2mm
